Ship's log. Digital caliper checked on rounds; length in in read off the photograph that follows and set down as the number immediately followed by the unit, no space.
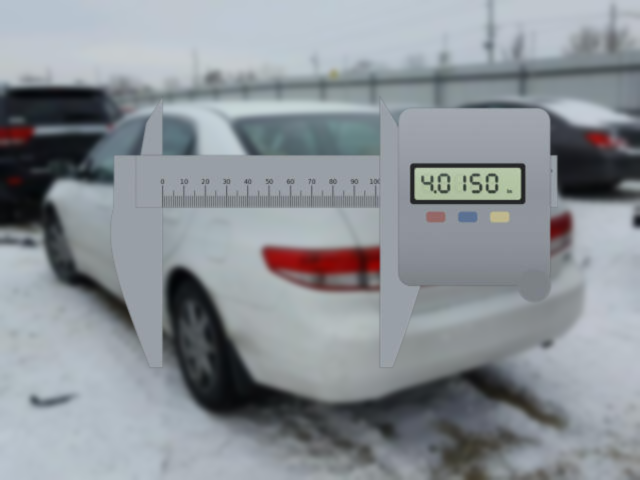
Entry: 4.0150in
